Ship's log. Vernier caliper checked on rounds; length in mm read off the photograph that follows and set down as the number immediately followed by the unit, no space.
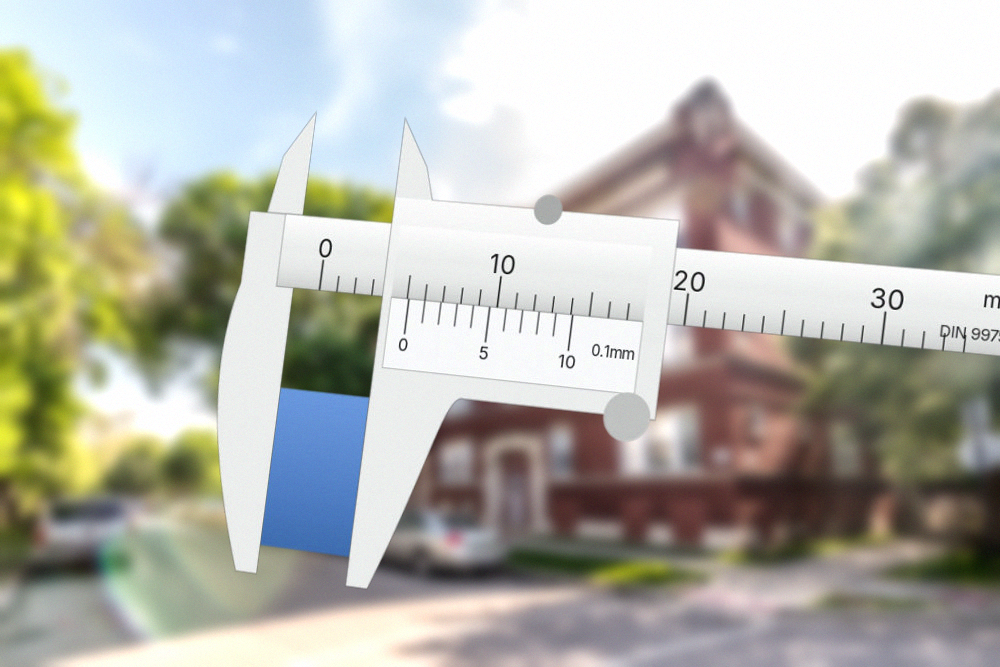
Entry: 5.1mm
